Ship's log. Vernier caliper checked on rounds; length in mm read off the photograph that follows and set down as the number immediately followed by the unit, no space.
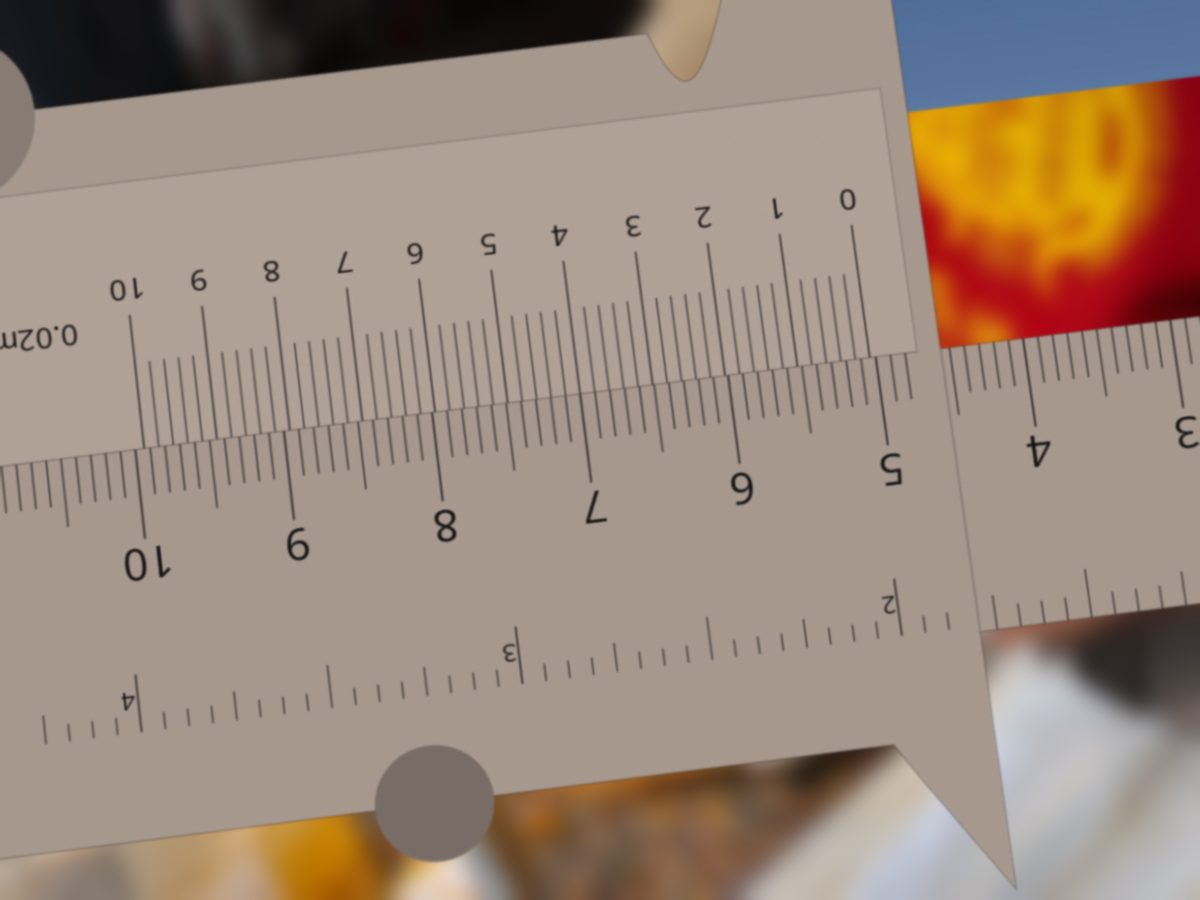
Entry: 50.4mm
